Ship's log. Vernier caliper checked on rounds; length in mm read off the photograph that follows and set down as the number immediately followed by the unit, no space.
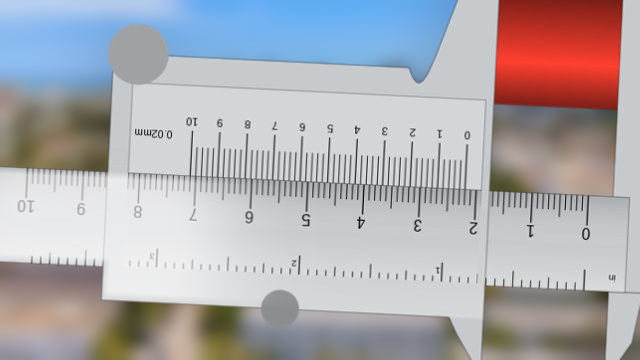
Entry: 22.0mm
